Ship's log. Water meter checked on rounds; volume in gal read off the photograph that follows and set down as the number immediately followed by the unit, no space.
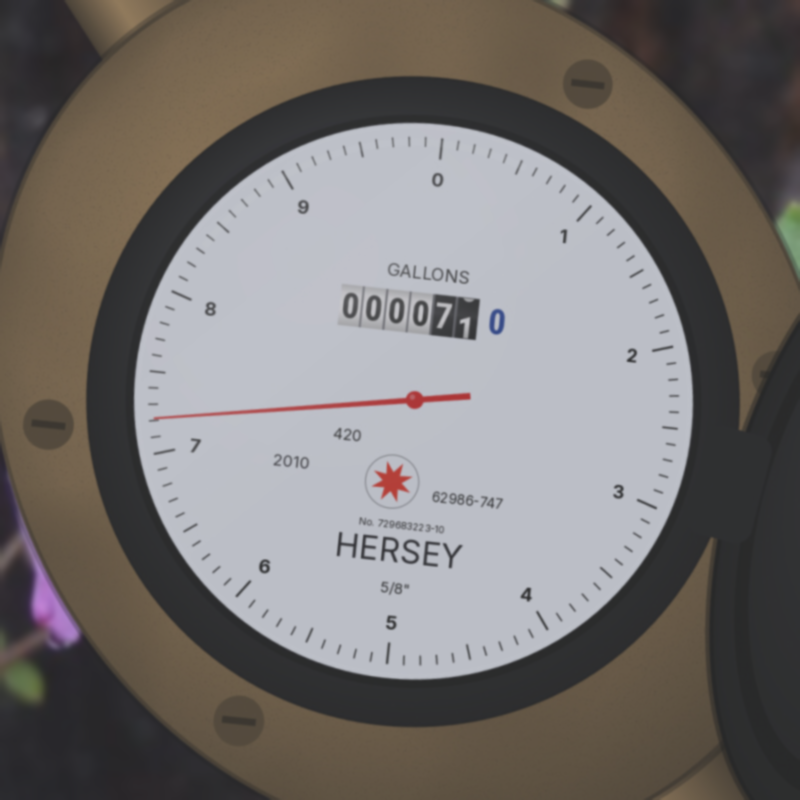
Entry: 707.2gal
